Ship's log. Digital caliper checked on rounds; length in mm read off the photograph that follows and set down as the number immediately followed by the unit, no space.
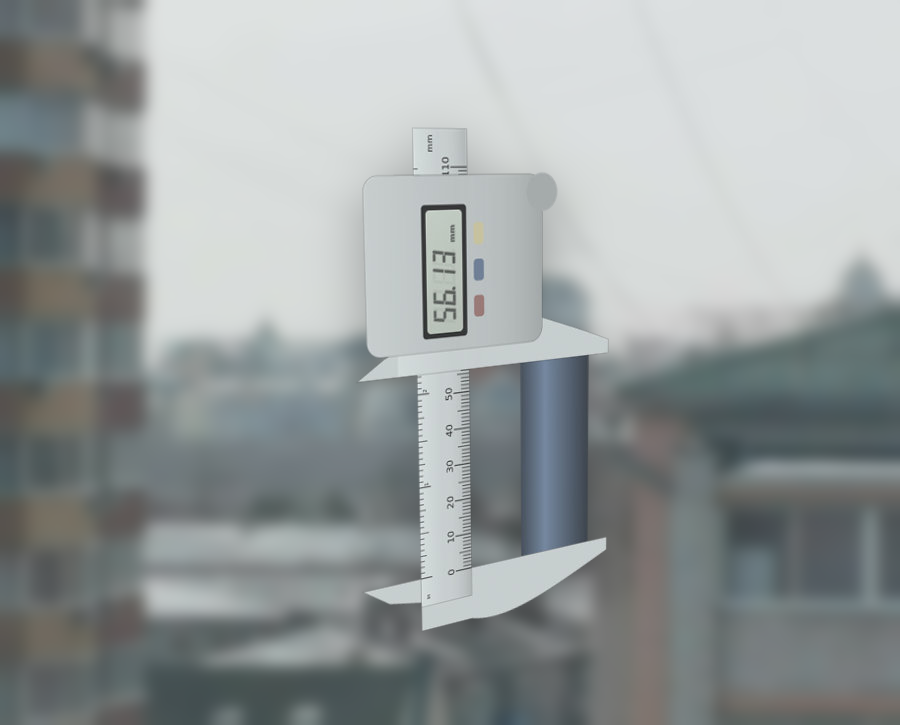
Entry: 56.13mm
